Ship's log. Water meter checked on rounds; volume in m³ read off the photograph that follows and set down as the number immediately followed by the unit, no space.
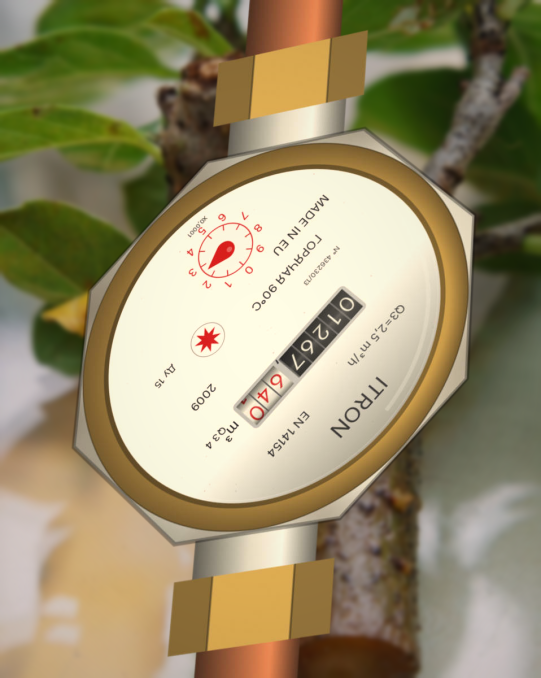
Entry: 1267.6402m³
